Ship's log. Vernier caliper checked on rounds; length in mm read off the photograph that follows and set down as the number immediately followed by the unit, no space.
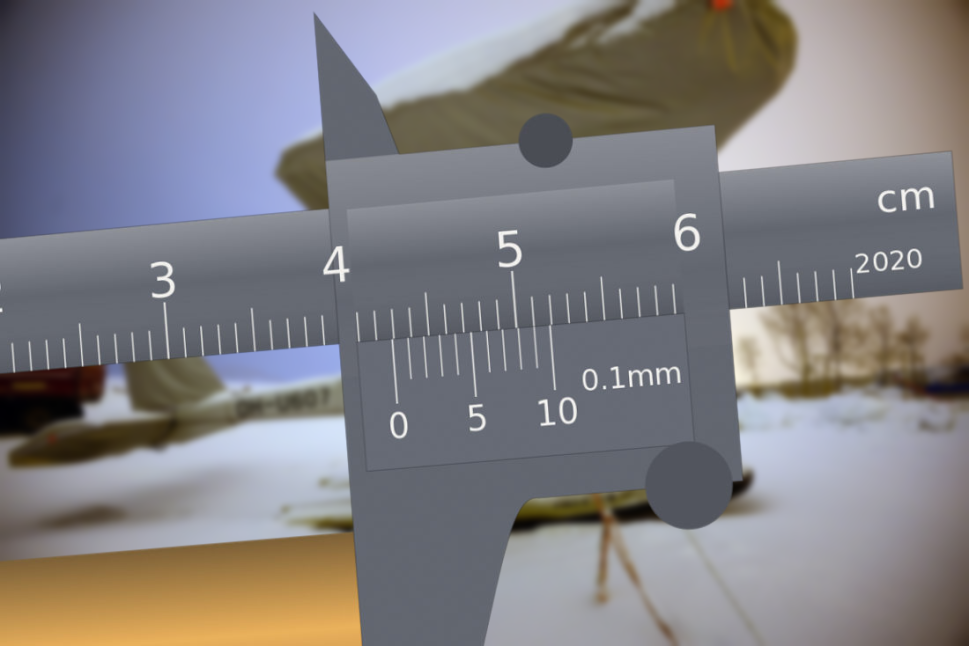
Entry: 42.9mm
